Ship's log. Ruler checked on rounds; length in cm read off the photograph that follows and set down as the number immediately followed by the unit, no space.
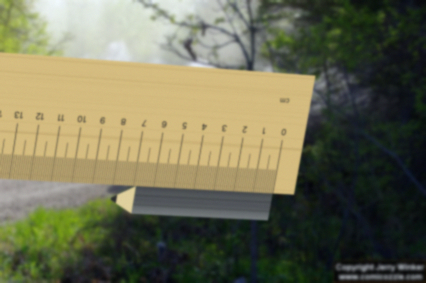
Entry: 8cm
